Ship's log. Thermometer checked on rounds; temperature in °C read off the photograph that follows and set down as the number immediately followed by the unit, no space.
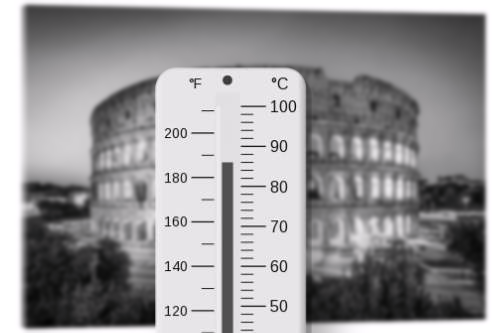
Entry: 86°C
